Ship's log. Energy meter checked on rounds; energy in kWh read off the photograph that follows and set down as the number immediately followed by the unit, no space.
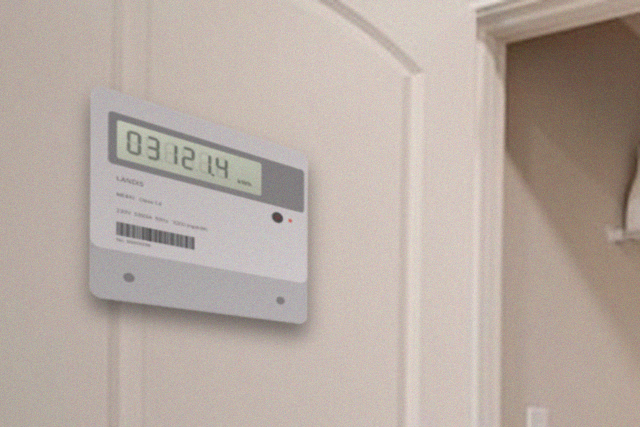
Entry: 3121.4kWh
